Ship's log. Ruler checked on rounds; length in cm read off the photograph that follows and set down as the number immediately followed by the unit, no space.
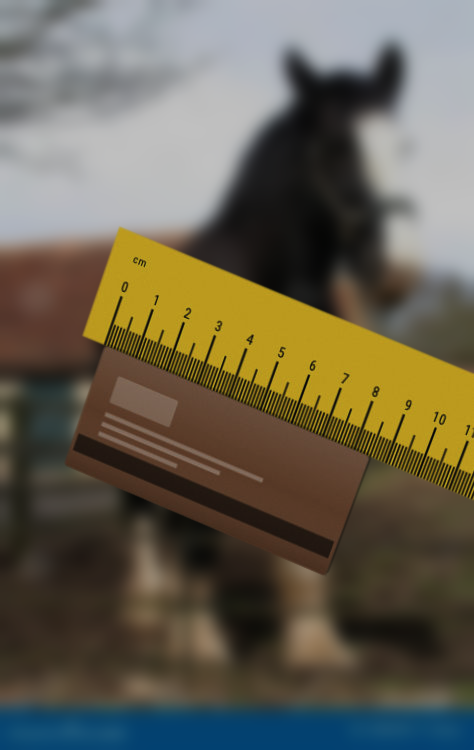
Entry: 8.5cm
